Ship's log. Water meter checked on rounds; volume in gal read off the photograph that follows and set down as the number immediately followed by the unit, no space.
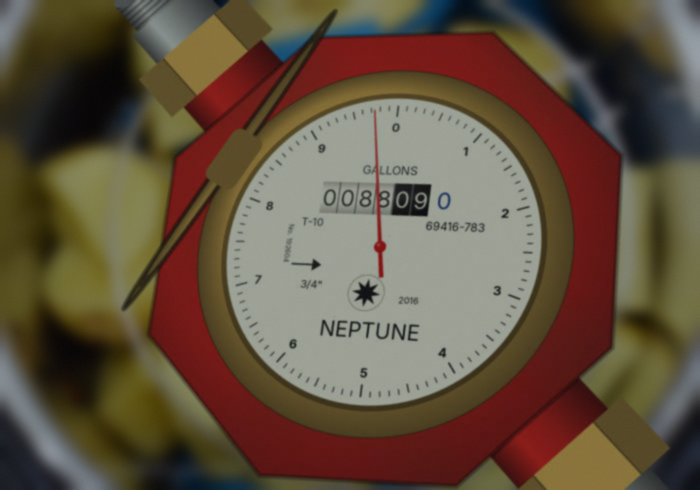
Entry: 88089.7gal
